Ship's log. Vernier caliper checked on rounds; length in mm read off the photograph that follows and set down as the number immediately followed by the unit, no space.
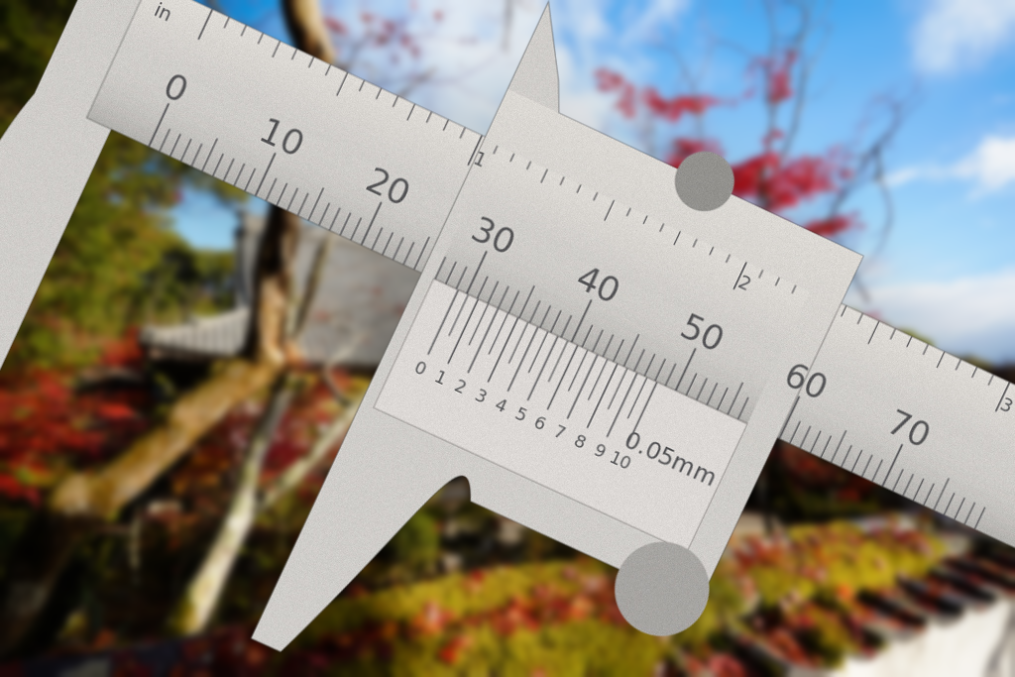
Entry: 29.2mm
